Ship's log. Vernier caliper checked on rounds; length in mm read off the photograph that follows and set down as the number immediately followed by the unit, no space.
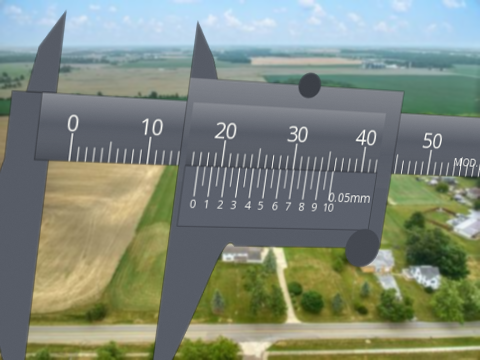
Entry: 16.8mm
